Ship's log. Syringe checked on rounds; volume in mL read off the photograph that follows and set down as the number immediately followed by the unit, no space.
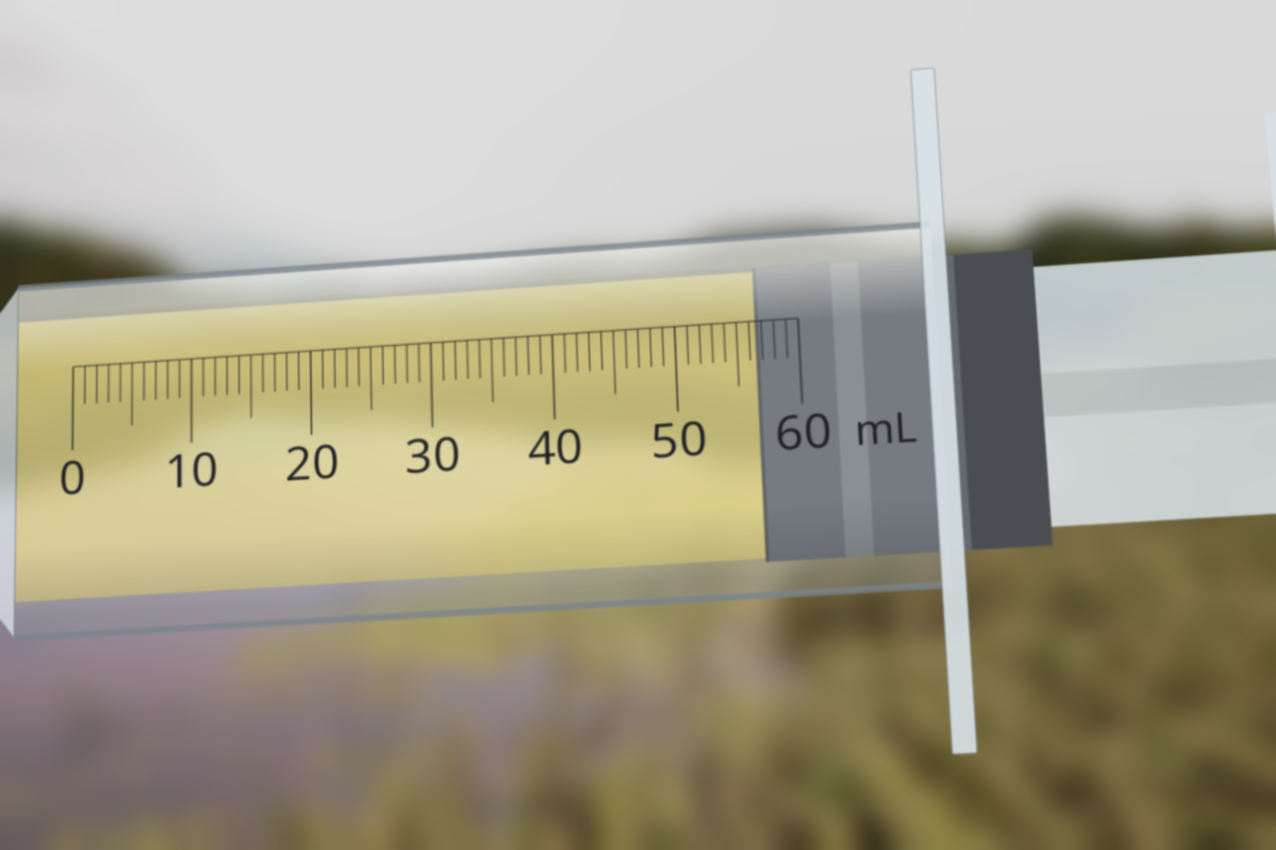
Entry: 56.5mL
